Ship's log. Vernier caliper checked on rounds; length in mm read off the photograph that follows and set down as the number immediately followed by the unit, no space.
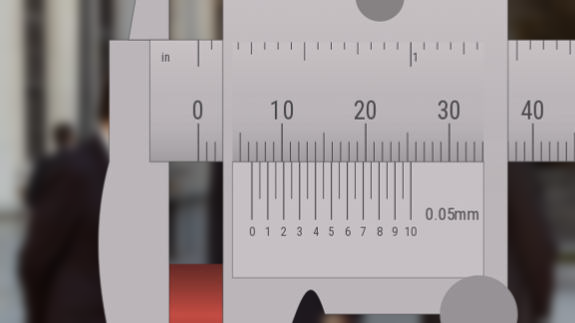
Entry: 6.4mm
